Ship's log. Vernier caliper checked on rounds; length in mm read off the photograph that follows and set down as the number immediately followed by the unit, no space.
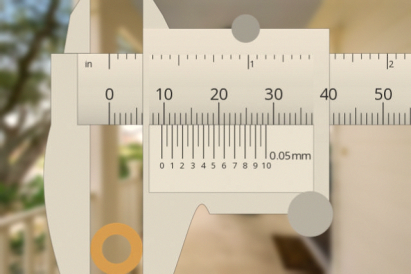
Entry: 9.6mm
